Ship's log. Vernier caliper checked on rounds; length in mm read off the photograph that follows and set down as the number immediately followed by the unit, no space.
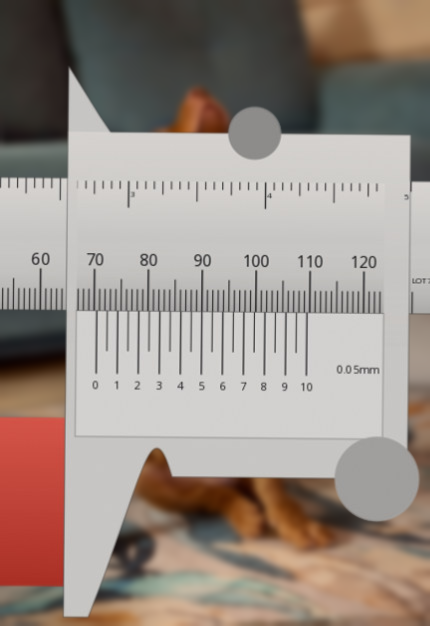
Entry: 70.5mm
